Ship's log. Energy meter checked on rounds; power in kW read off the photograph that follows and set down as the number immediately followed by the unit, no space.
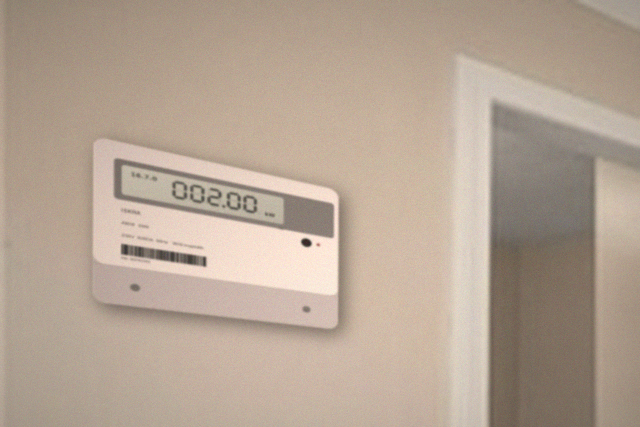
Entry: 2.00kW
